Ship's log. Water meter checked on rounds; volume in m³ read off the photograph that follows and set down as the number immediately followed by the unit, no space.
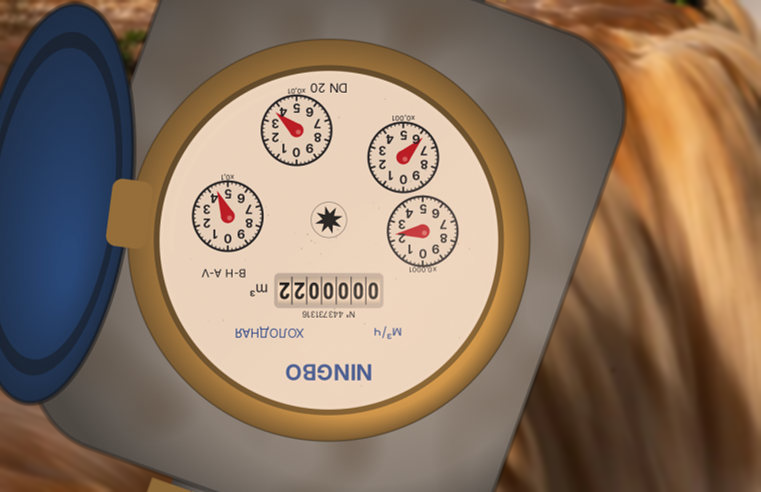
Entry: 22.4362m³
